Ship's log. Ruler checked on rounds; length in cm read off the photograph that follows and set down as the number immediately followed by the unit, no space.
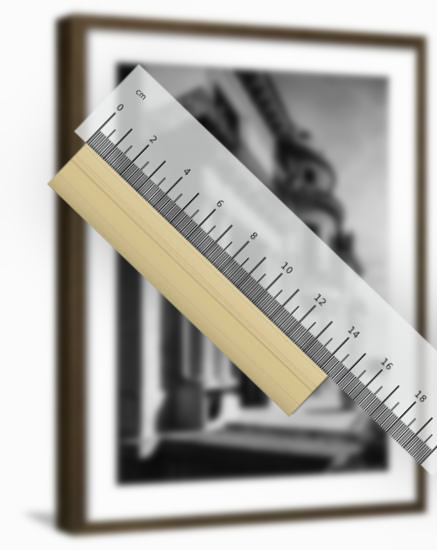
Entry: 14.5cm
